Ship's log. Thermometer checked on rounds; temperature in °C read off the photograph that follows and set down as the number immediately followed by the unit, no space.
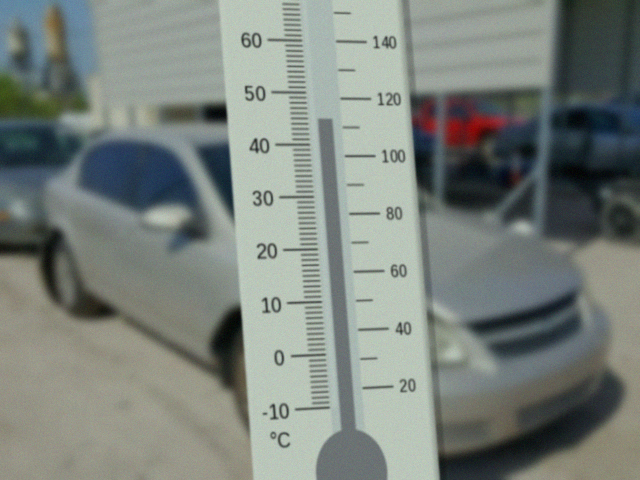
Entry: 45°C
